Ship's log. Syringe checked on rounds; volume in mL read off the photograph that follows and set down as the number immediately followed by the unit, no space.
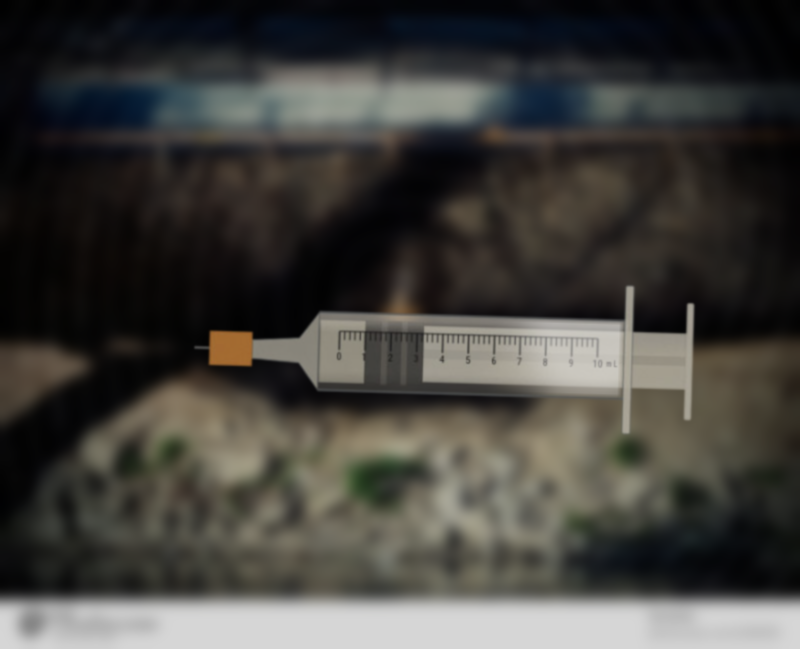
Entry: 1mL
